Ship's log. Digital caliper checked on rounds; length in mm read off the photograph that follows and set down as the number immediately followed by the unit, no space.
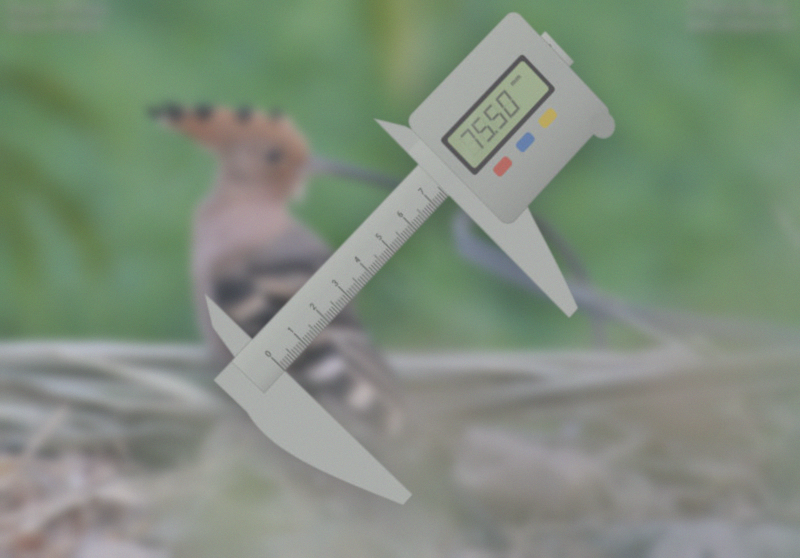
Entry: 75.50mm
